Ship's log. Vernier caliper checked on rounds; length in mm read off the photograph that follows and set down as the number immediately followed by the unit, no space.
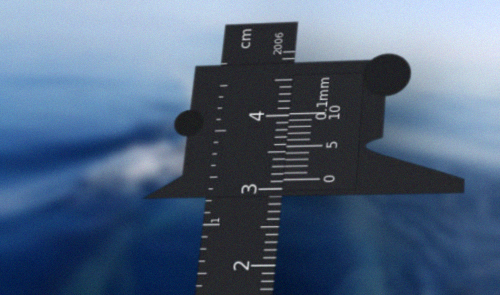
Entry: 31.2mm
